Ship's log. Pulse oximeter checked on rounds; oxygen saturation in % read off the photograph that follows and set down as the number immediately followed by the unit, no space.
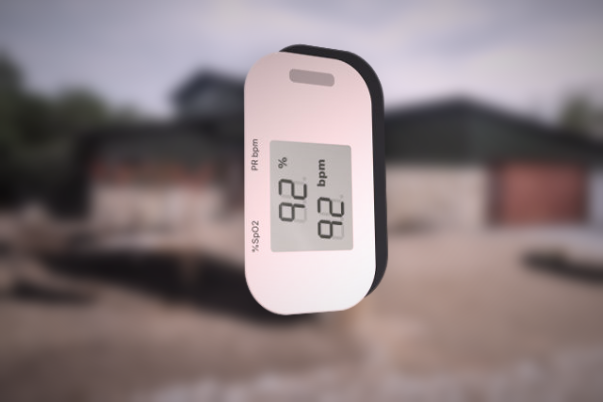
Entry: 92%
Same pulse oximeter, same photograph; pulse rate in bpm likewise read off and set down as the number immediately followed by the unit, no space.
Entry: 92bpm
